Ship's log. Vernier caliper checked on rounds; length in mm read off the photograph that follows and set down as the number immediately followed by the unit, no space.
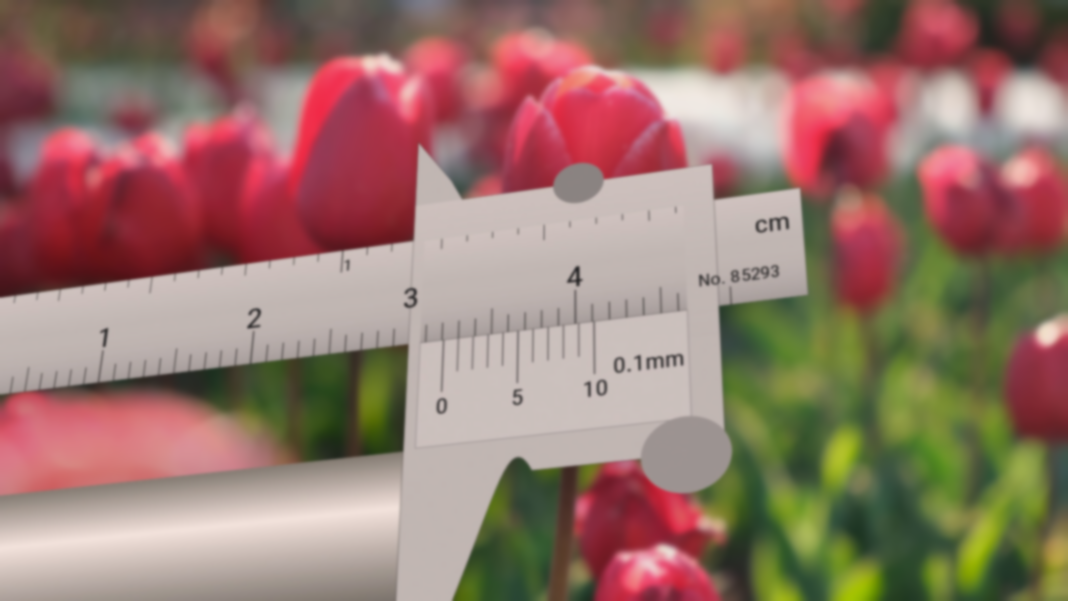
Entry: 32.1mm
